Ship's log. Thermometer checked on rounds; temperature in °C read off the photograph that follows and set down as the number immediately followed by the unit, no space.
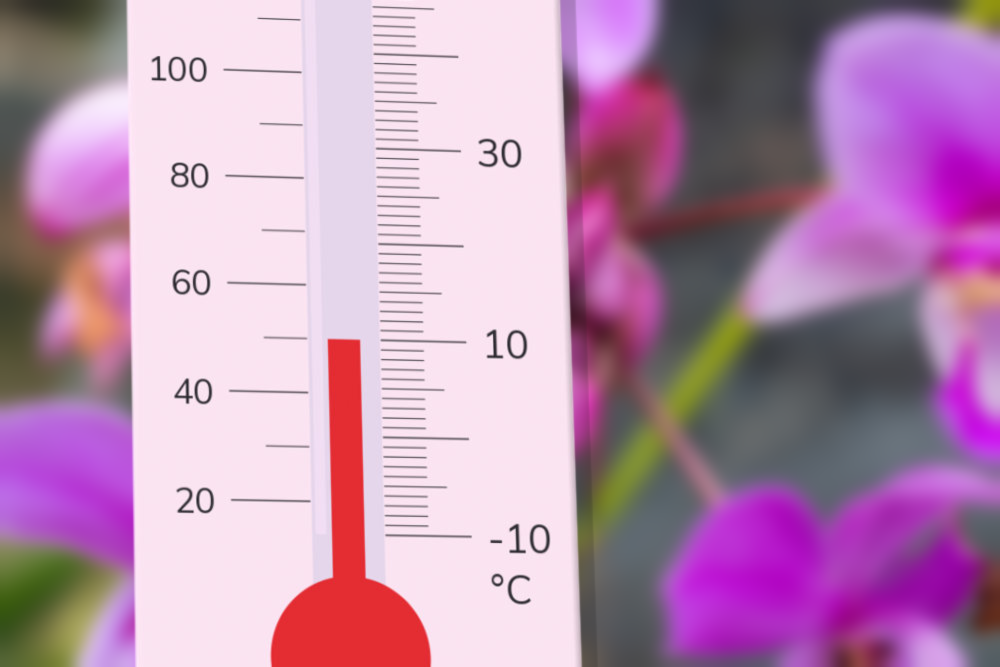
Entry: 10°C
